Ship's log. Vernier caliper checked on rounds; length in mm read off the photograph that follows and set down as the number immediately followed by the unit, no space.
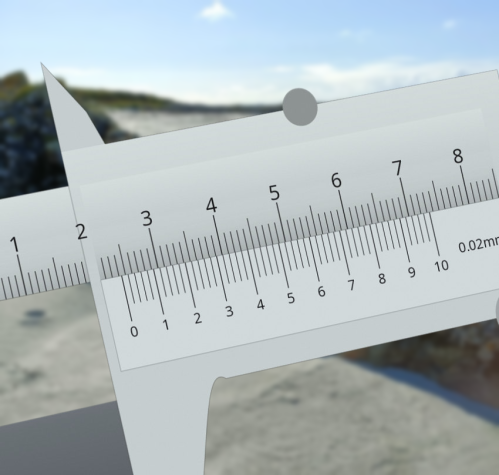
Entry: 24.4mm
